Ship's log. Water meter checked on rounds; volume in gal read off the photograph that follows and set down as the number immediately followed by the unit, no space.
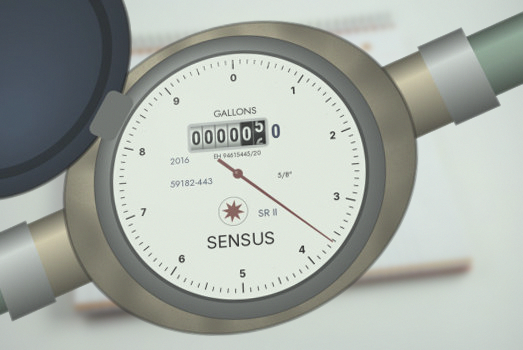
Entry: 53.6gal
